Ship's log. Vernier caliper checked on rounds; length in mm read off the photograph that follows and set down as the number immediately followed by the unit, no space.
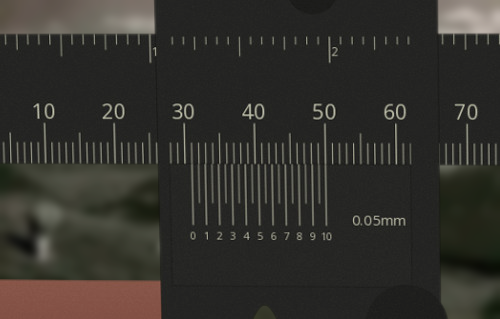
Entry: 31.0mm
